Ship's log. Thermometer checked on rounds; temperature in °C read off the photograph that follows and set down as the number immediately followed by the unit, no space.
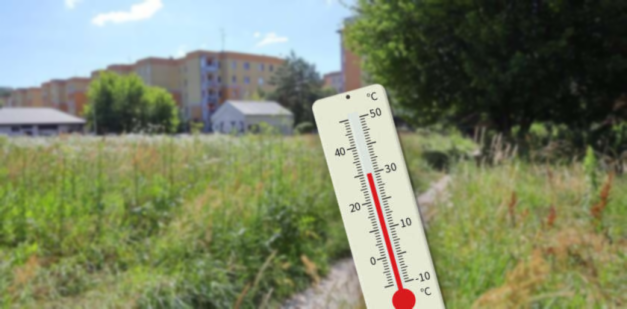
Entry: 30°C
